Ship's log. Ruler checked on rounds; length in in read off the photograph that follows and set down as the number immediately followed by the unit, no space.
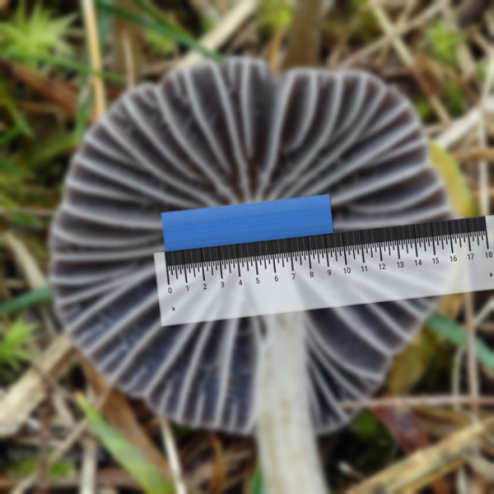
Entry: 9.5in
